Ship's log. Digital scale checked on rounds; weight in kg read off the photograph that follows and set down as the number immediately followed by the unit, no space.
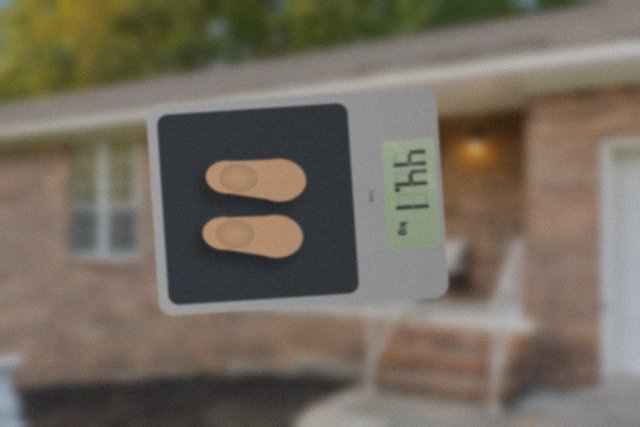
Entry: 44.1kg
